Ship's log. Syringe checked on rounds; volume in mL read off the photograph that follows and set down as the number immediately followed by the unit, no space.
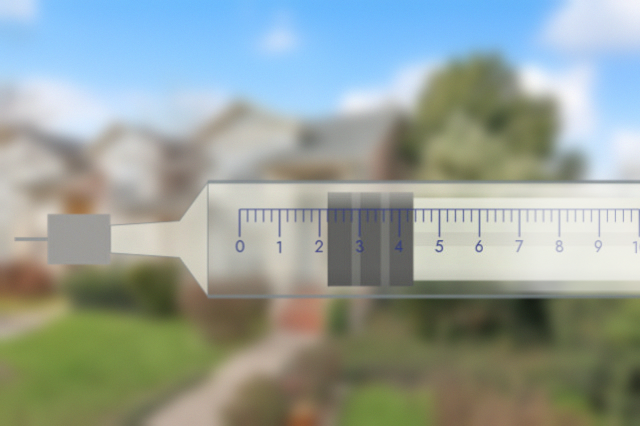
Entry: 2.2mL
